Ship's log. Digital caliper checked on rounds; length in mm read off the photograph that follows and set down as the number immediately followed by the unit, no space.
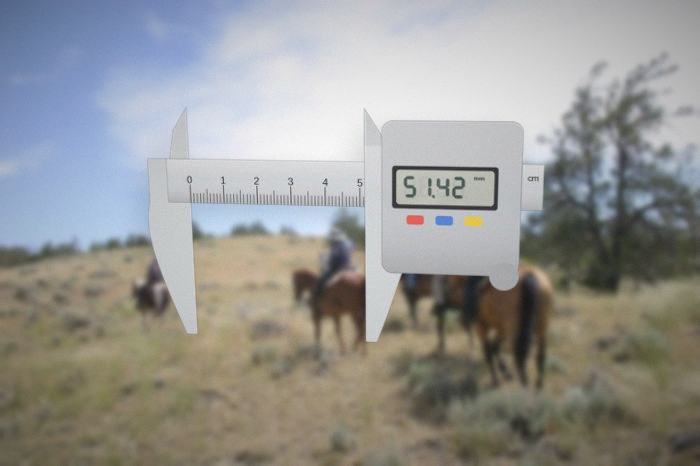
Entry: 51.42mm
